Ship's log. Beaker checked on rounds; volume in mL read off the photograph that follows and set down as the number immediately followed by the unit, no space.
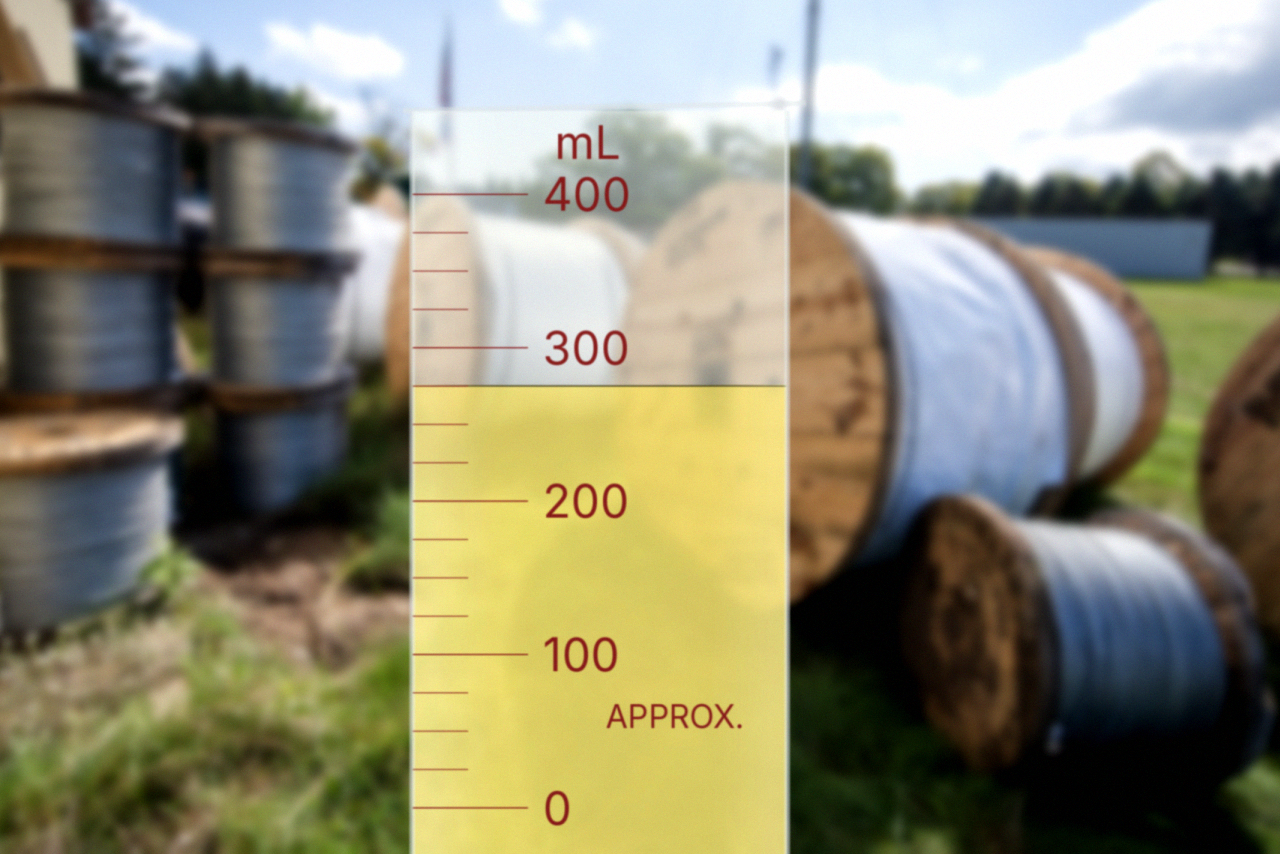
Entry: 275mL
